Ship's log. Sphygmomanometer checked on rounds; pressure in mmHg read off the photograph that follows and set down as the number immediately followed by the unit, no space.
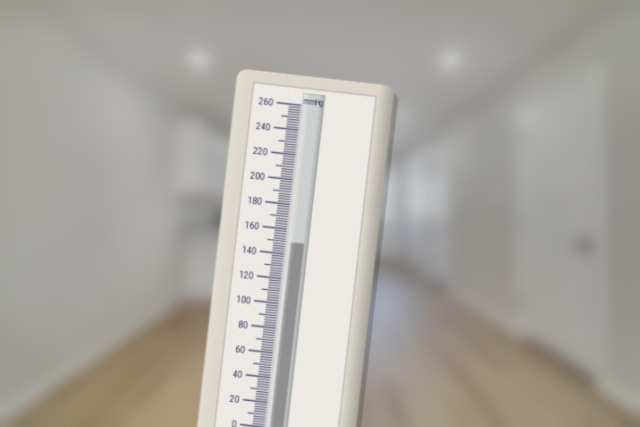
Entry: 150mmHg
